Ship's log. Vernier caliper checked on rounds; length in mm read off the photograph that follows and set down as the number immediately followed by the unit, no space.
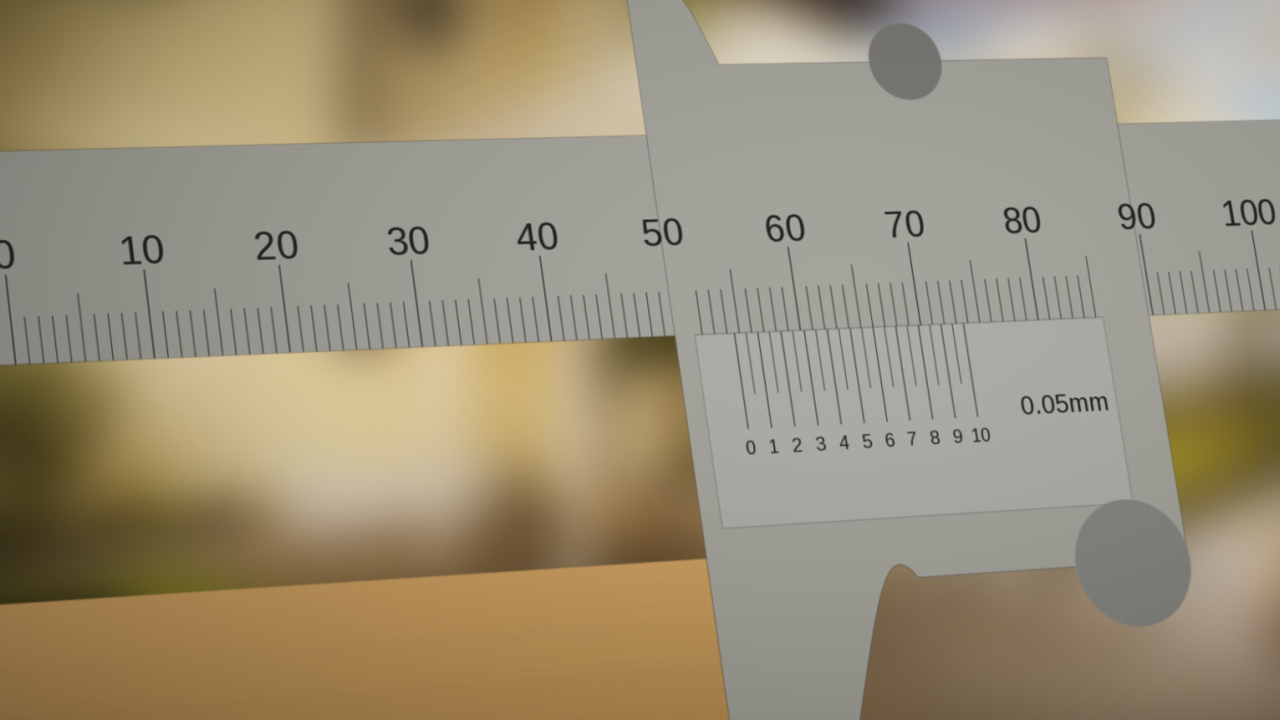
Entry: 54.6mm
